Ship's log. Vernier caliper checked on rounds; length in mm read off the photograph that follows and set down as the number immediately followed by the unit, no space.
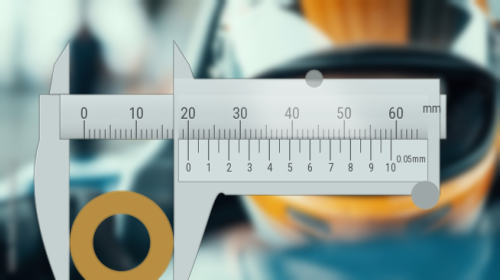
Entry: 20.0mm
